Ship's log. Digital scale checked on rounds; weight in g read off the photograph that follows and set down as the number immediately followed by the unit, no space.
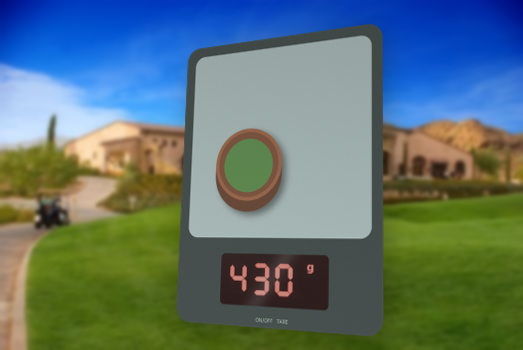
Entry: 430g
